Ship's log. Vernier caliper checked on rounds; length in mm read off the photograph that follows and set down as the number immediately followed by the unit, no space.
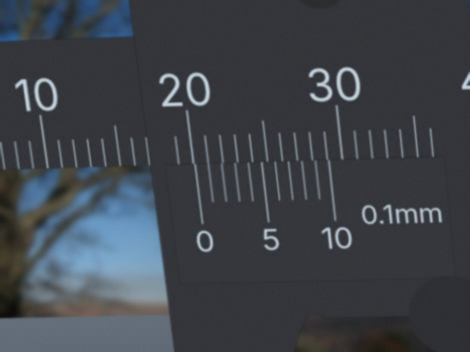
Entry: 20.1mm
